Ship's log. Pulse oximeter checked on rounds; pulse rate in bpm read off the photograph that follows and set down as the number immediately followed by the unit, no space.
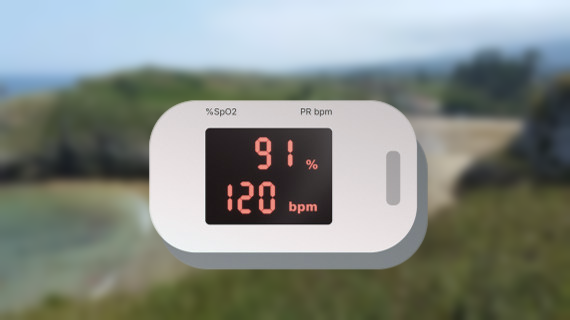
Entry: 120bpm
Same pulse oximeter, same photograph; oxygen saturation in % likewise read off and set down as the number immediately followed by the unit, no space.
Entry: 91%
